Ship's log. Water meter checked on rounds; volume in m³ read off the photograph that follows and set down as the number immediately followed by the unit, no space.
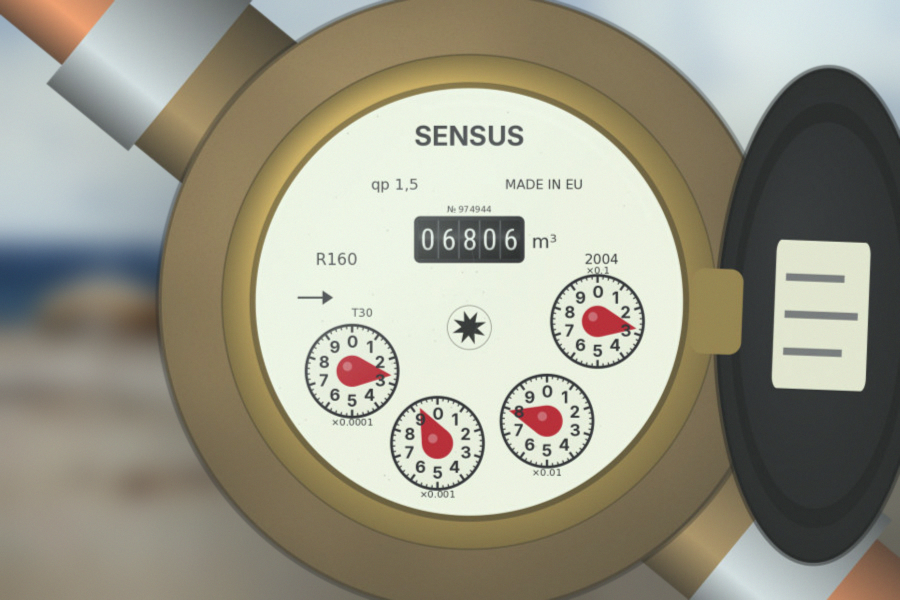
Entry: 6806.2792m³
